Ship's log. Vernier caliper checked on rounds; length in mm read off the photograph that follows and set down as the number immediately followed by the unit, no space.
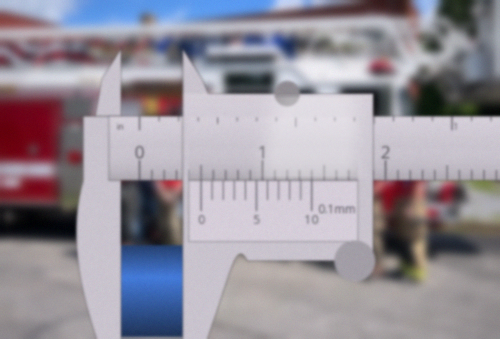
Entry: 5.0mm
